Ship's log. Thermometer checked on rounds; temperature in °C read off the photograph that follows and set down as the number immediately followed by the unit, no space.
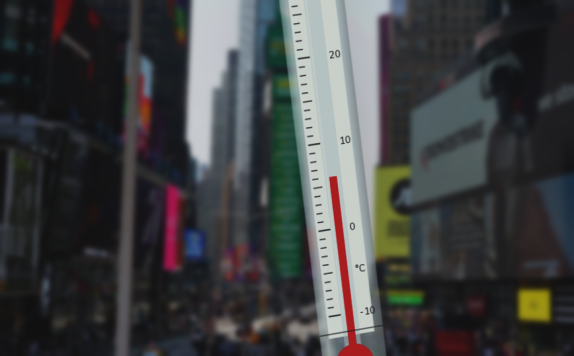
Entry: 6°C
